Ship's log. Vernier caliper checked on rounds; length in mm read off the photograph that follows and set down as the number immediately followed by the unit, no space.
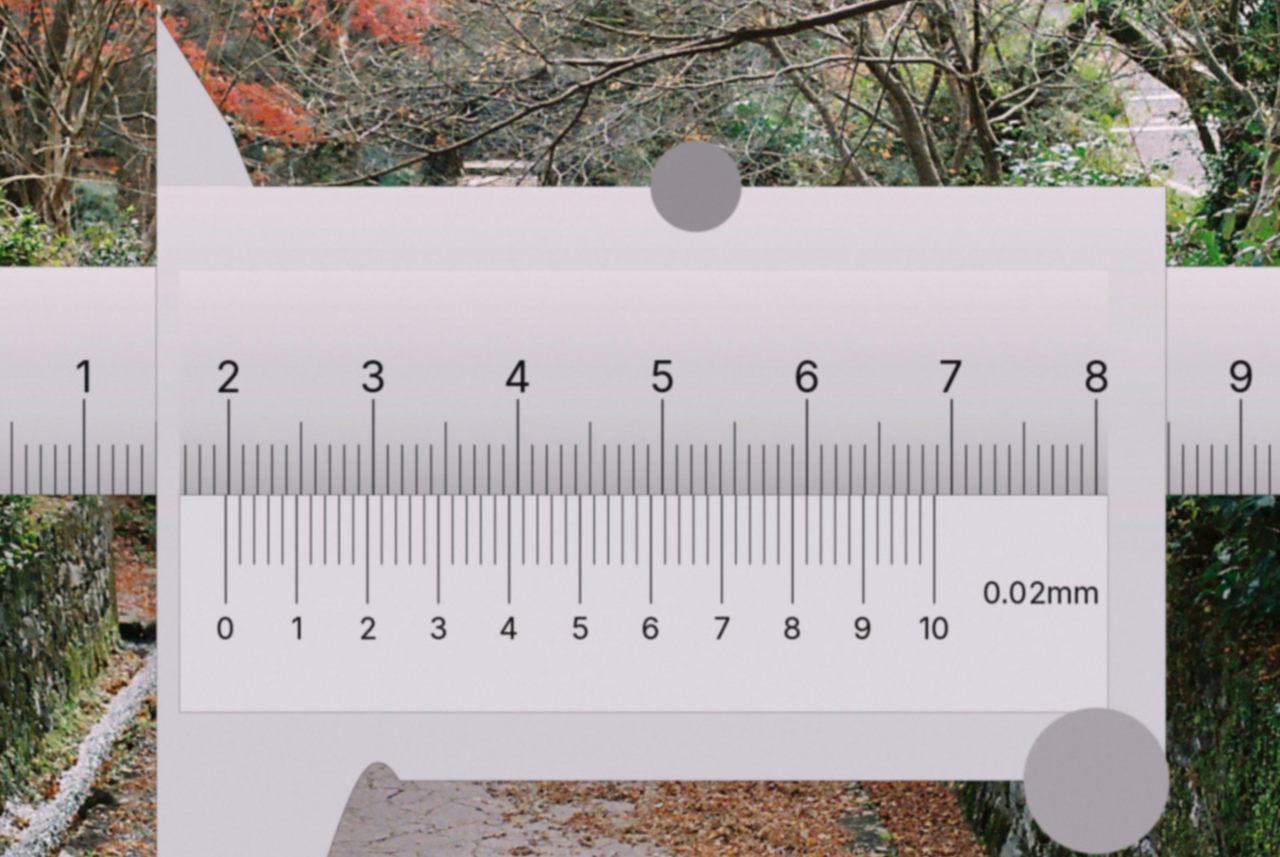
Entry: 19.8mm
